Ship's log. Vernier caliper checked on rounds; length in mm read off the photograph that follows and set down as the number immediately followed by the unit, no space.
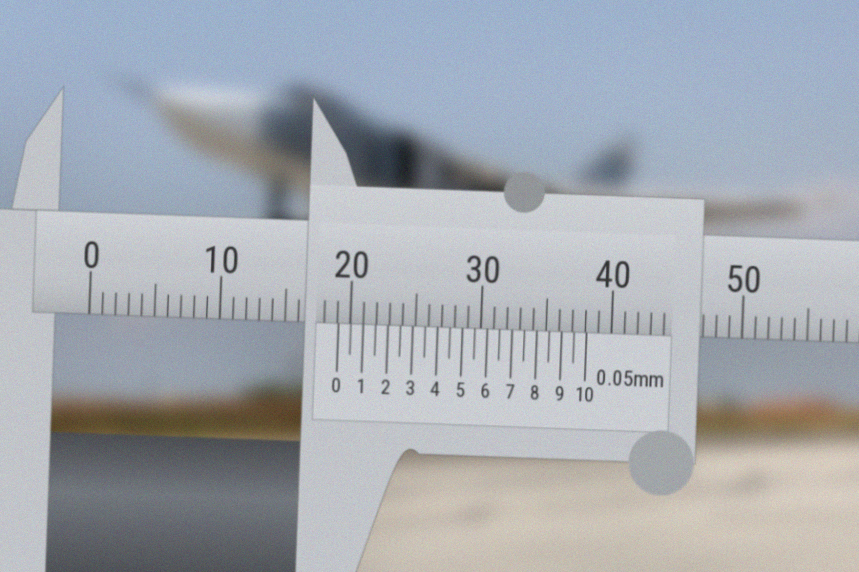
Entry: 19.1mm
